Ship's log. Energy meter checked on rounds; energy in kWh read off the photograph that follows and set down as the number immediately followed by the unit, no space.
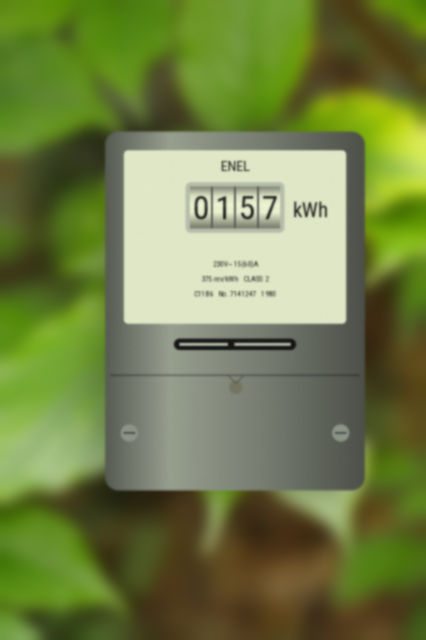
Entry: 157kWh
